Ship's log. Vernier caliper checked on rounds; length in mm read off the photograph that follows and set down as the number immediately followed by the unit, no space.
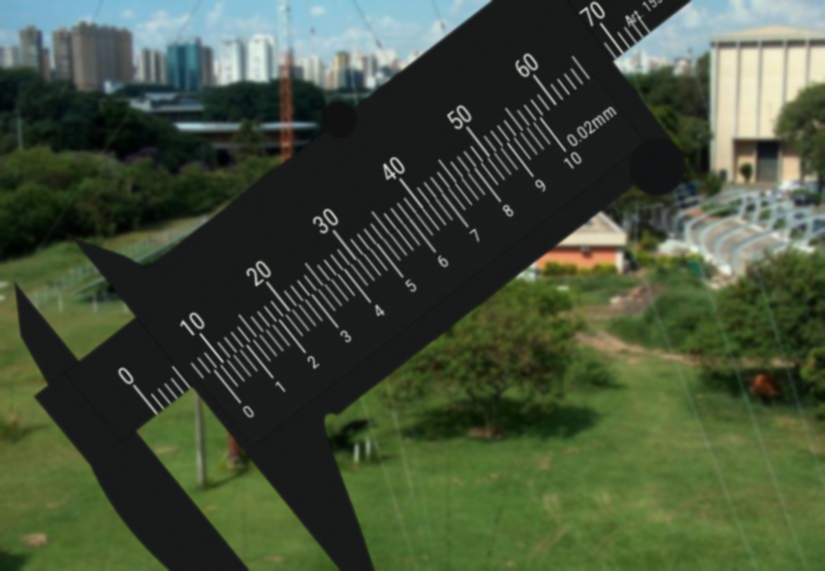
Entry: 8.6mm
